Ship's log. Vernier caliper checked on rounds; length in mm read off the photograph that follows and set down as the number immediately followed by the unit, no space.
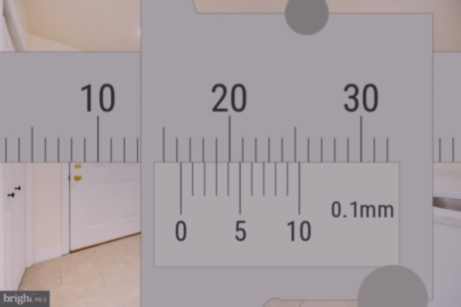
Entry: 16.3mm
